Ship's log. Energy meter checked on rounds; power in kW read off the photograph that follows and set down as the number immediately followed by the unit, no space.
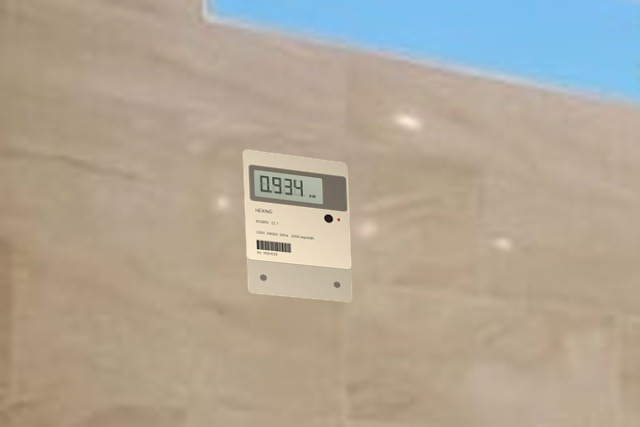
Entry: 0.934kW
